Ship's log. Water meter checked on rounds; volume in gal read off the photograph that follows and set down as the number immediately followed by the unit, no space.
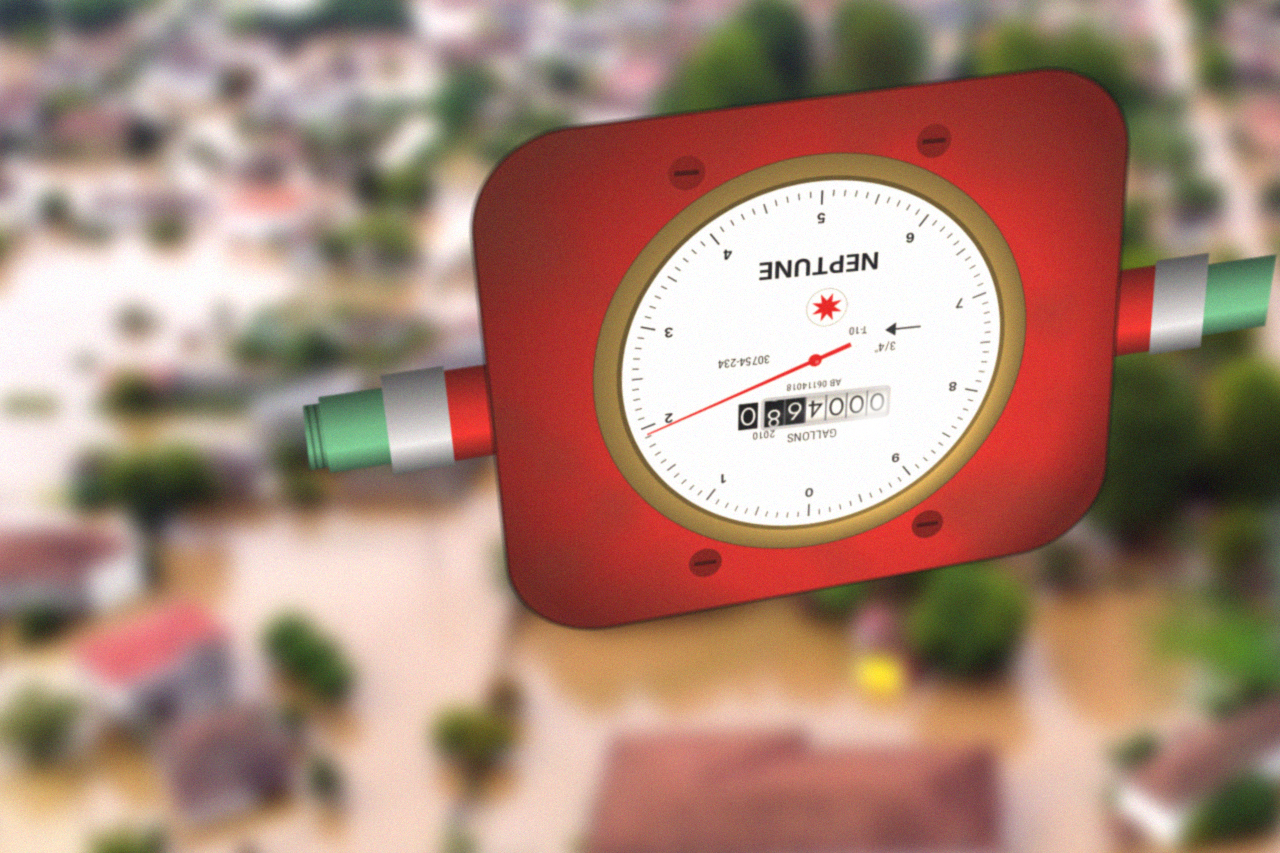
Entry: 4681.9gal
